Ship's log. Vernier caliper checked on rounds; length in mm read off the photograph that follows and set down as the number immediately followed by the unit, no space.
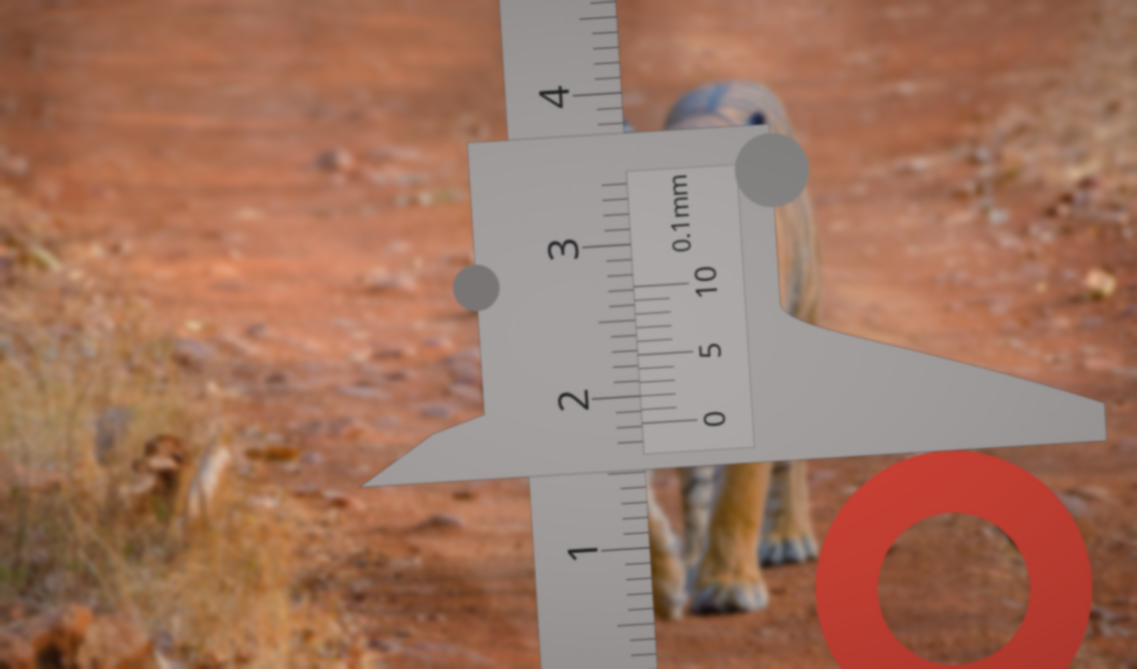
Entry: 18.2mm
